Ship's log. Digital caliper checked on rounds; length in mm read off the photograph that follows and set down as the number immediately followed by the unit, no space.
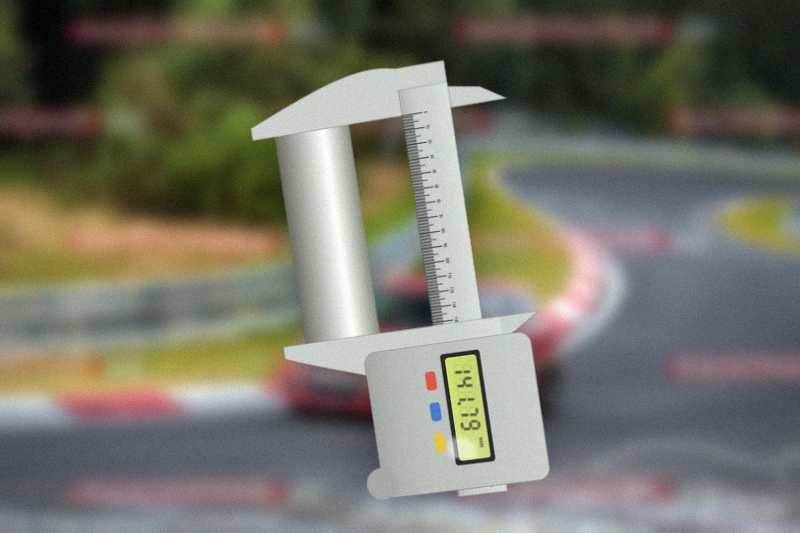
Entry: 141.79mm
